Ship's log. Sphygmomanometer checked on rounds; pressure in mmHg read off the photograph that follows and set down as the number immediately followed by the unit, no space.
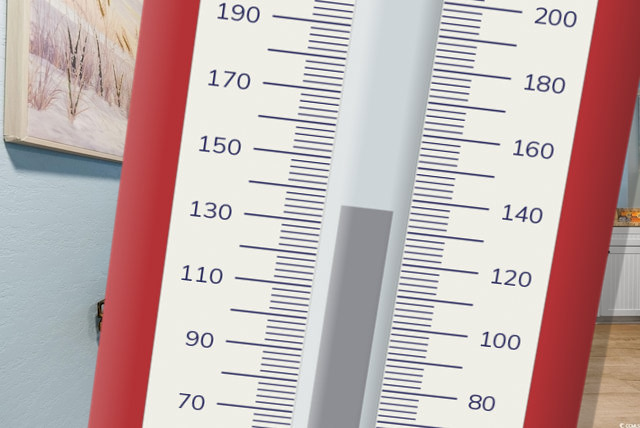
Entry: 136mmHg
